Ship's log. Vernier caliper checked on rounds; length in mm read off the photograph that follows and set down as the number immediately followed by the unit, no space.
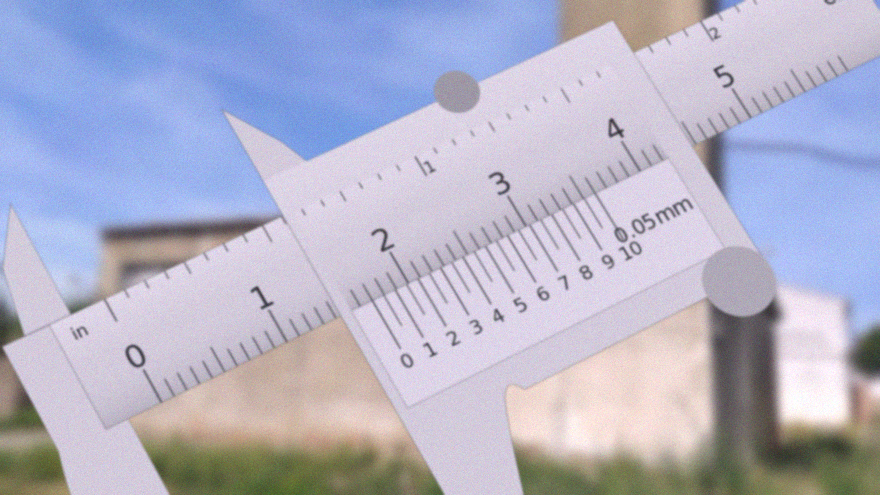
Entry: 17.0mm
